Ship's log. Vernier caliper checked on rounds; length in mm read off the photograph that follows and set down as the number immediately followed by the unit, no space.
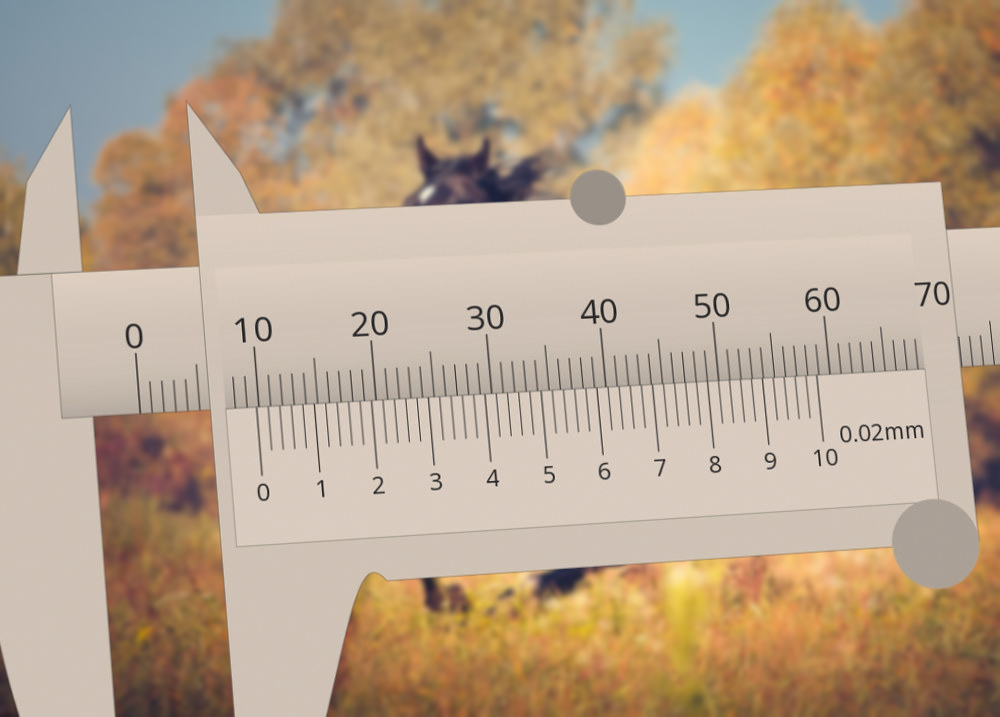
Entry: 9.8mm
